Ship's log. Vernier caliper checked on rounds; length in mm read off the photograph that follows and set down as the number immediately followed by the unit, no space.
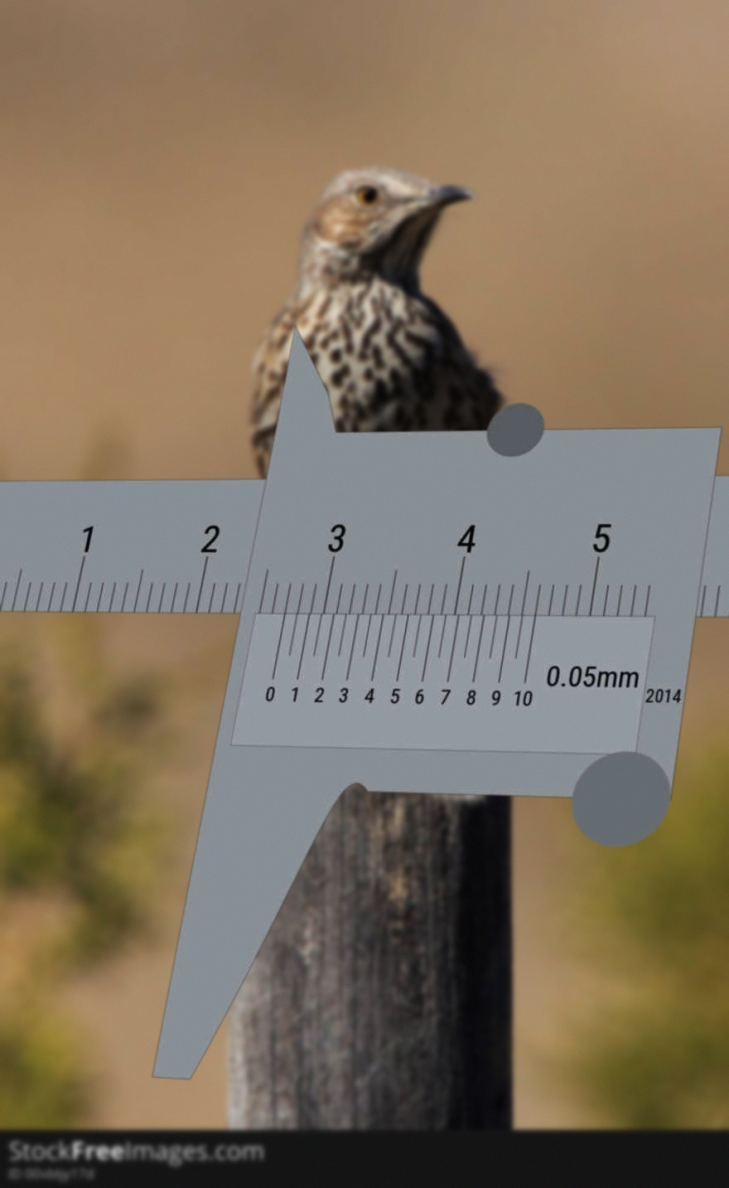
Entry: 27.0mm
